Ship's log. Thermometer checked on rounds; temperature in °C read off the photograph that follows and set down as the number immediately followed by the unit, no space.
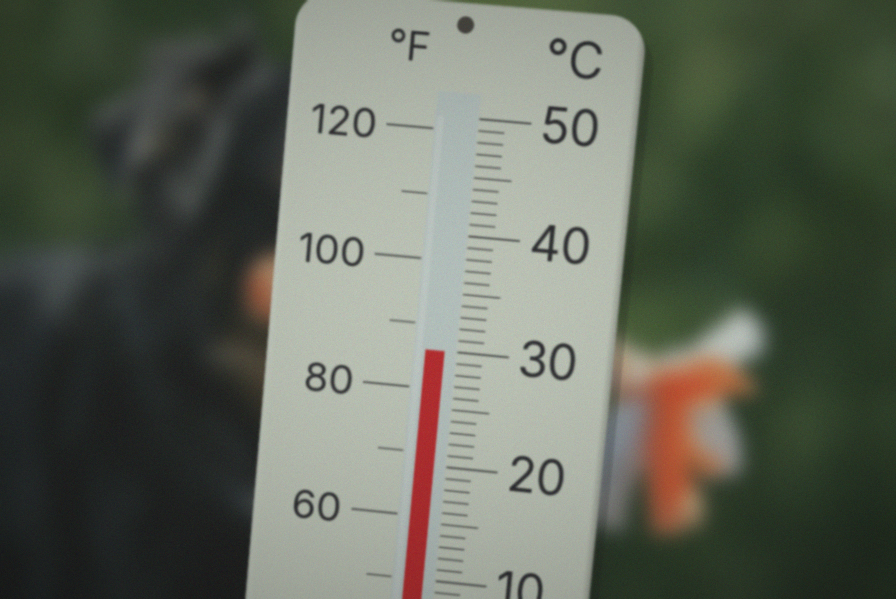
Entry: 30°C
